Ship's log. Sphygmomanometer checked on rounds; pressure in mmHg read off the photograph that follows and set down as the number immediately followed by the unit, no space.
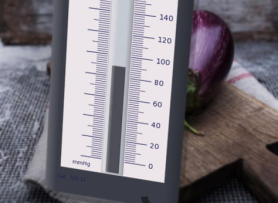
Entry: 90mmHg
